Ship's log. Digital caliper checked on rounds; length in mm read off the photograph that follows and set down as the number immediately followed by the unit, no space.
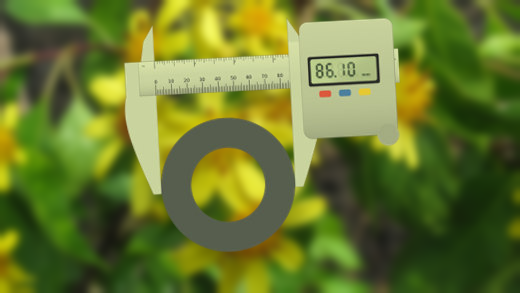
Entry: 86.10mm
